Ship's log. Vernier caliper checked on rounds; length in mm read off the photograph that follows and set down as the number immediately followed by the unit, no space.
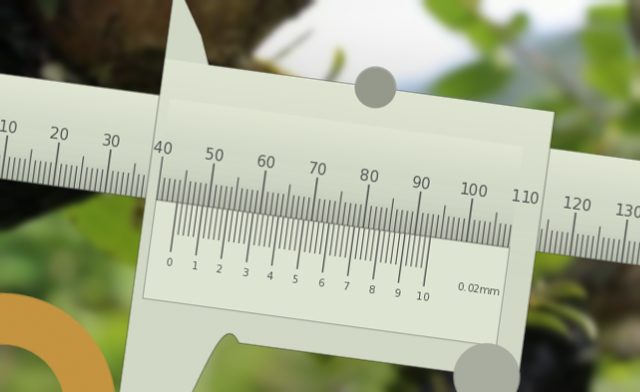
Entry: 44.0mm
